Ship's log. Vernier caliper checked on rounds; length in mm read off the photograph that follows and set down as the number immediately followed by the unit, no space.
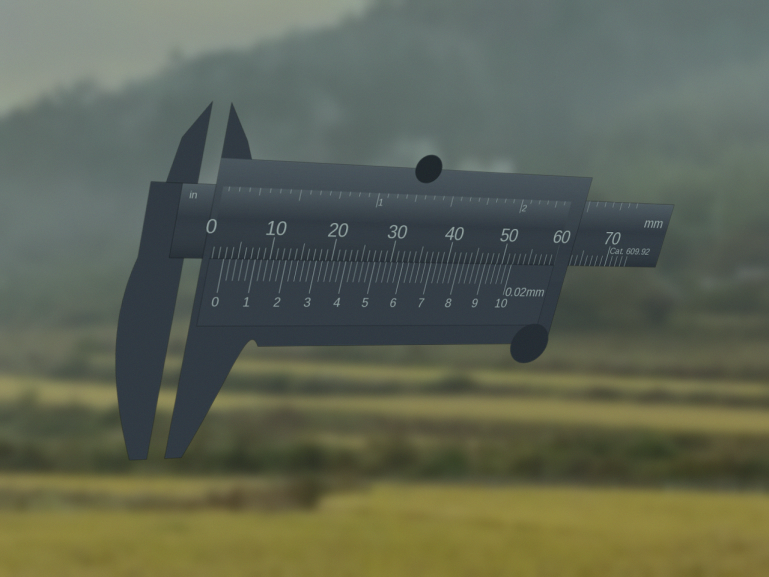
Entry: 2.8mm
